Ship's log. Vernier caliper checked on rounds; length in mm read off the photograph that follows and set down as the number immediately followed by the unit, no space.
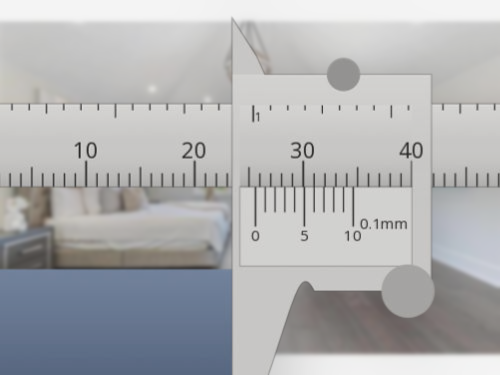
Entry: 25.6mm
